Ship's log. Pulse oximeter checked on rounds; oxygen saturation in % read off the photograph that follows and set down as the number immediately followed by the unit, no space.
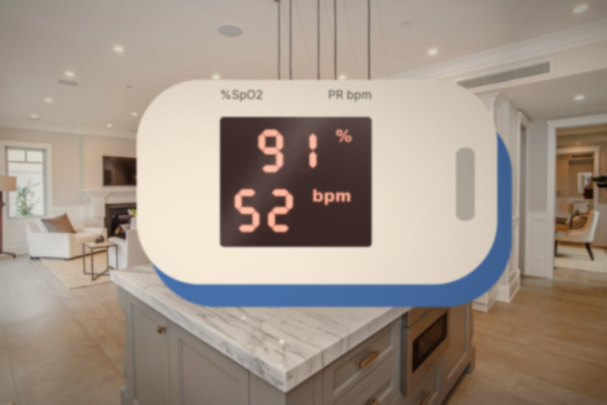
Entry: 91%
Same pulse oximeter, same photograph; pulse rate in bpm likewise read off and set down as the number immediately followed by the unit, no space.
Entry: 52bpm
